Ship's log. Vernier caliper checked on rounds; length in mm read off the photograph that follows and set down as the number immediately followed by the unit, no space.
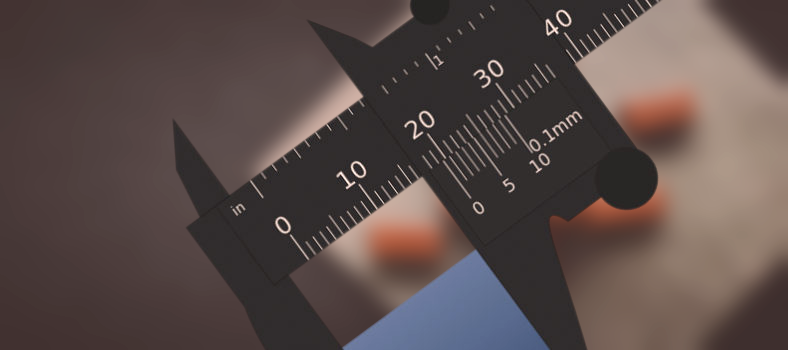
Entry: 19.6mm
